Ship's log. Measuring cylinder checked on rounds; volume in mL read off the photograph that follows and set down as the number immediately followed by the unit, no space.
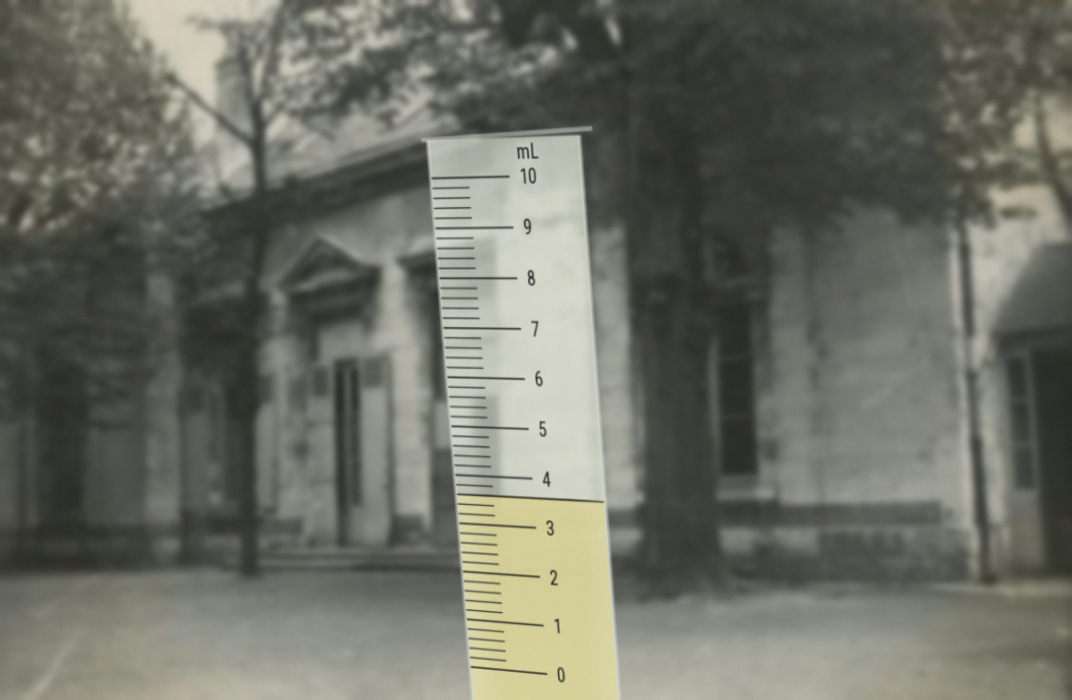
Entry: 3.6mL
